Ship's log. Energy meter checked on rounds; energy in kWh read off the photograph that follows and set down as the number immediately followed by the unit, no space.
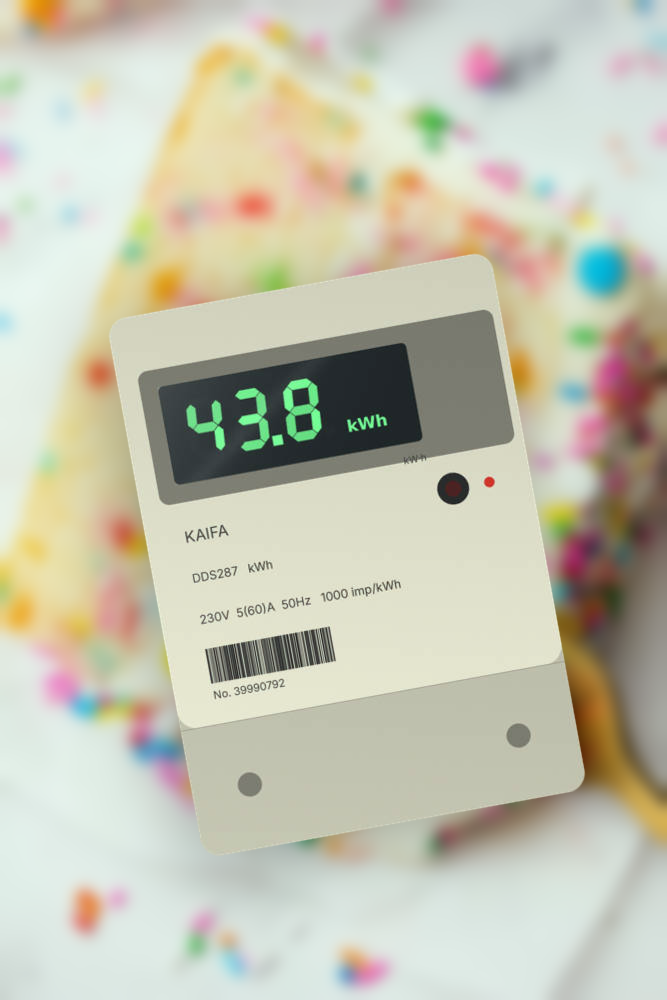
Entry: 43.8kWh
